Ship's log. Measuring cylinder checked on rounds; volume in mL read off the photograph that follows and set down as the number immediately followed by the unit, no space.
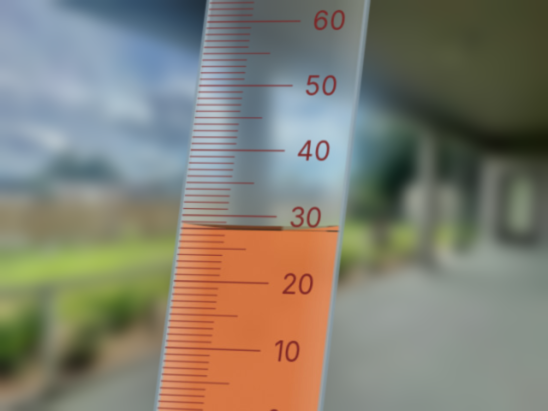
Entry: 28mL
